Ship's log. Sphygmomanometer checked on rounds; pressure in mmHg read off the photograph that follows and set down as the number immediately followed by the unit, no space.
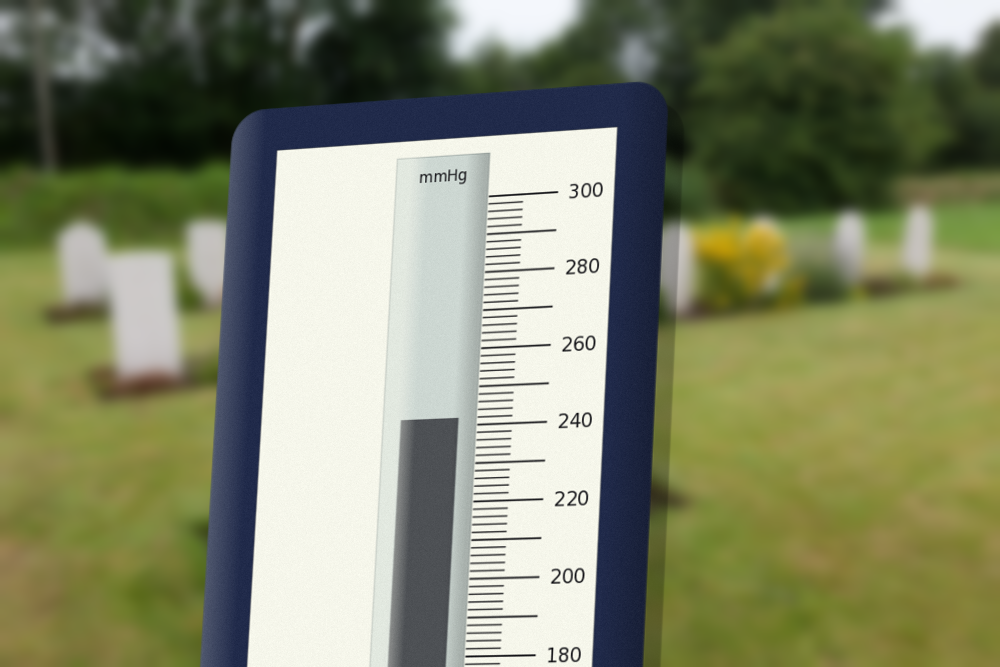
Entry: 242mmHg
